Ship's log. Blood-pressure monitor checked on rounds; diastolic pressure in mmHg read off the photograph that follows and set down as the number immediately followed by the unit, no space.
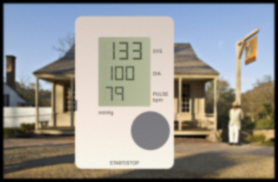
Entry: 100mmHg
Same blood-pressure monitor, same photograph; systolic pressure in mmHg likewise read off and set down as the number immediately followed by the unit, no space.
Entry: 133mmHg
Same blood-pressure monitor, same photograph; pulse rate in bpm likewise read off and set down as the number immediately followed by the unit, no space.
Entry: 79bpm
